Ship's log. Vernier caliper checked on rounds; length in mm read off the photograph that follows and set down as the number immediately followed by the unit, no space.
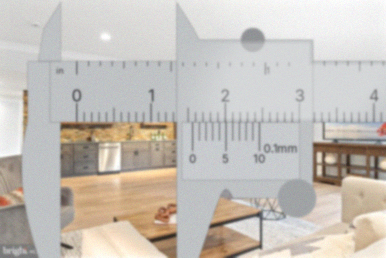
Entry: 15.6mm
